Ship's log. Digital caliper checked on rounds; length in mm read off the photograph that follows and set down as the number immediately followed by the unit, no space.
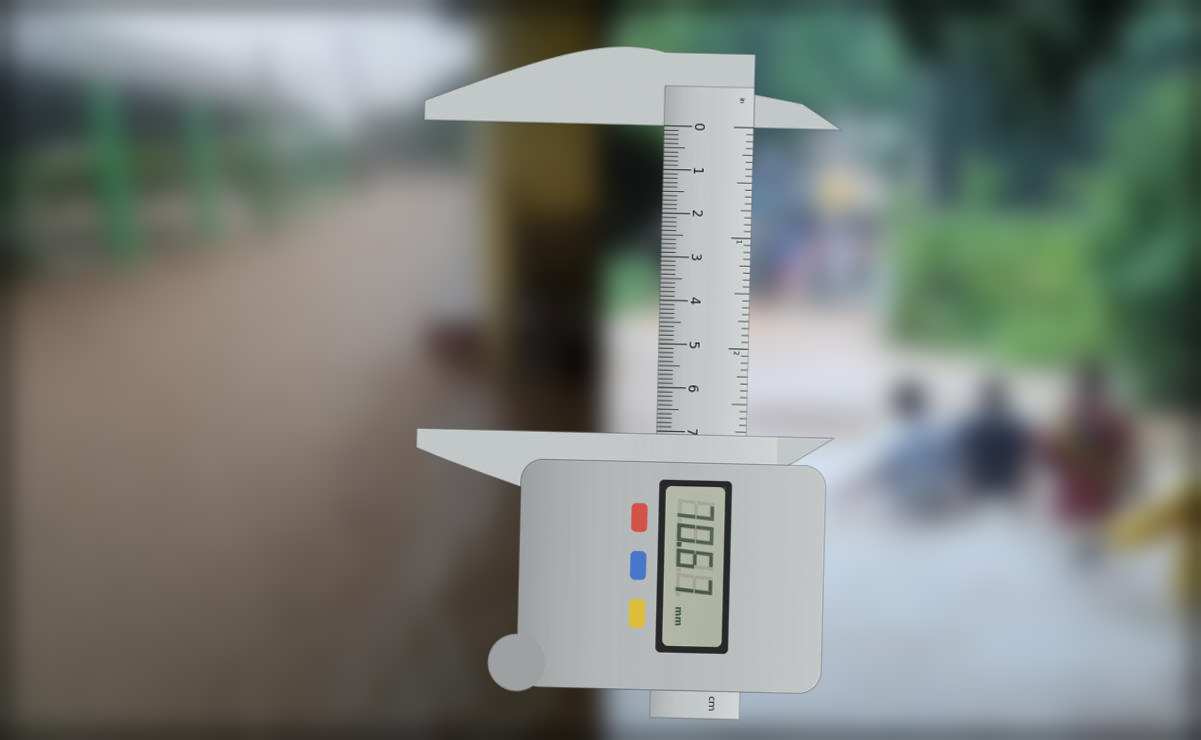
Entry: 70.67mm
